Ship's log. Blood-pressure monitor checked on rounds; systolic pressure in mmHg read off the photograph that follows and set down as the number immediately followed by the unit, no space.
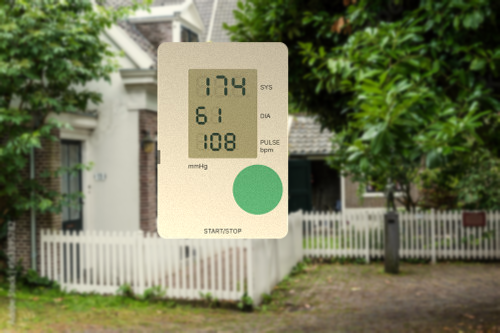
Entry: 174mmHg
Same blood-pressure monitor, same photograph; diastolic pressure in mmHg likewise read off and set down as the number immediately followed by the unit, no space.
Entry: 61mmHg
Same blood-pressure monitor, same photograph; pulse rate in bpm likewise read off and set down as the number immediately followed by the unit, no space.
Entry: 108bpm
